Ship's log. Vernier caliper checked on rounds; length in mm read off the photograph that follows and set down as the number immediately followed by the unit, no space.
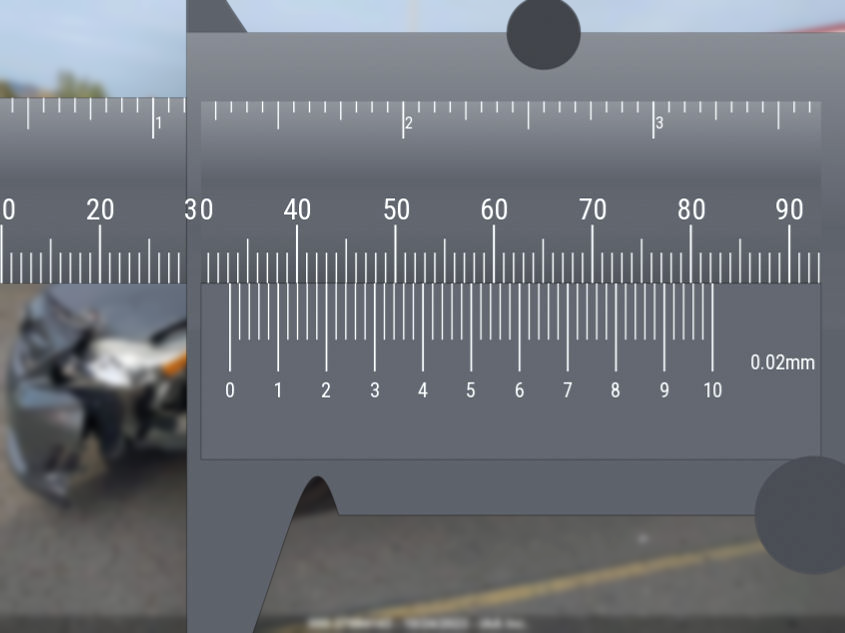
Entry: 33.2mm
